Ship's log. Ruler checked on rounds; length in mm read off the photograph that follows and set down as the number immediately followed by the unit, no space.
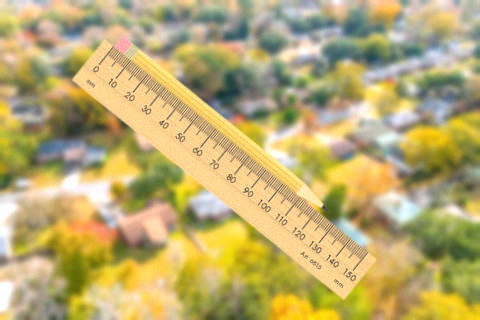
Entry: 125mm
